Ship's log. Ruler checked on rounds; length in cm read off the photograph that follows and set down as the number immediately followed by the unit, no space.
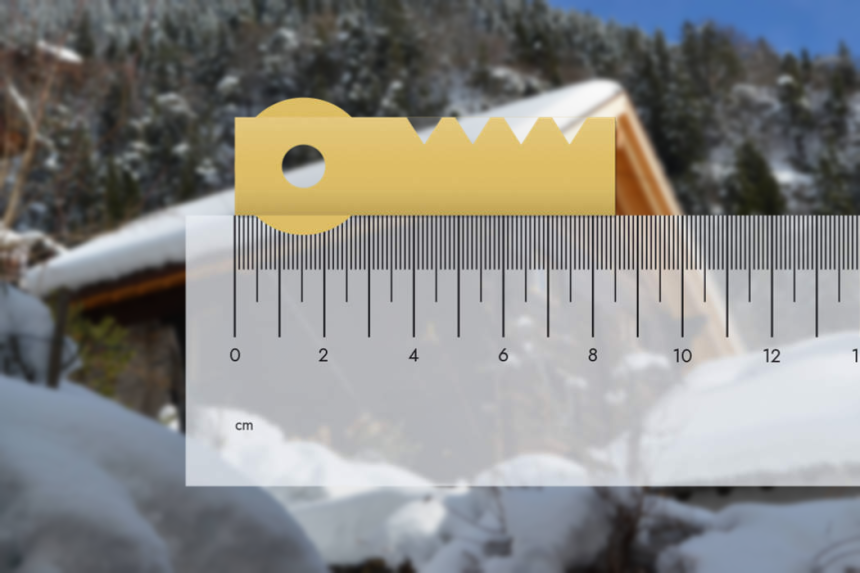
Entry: 8.5cm
